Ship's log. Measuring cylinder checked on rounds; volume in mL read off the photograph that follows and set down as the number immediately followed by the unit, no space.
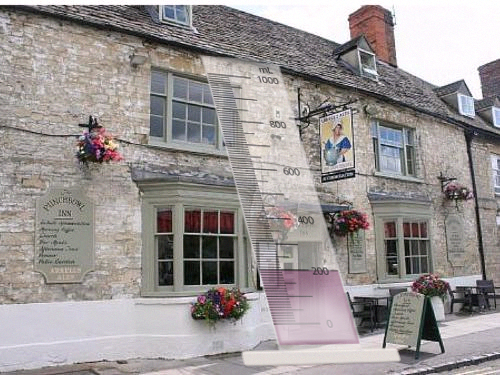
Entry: 200mL
